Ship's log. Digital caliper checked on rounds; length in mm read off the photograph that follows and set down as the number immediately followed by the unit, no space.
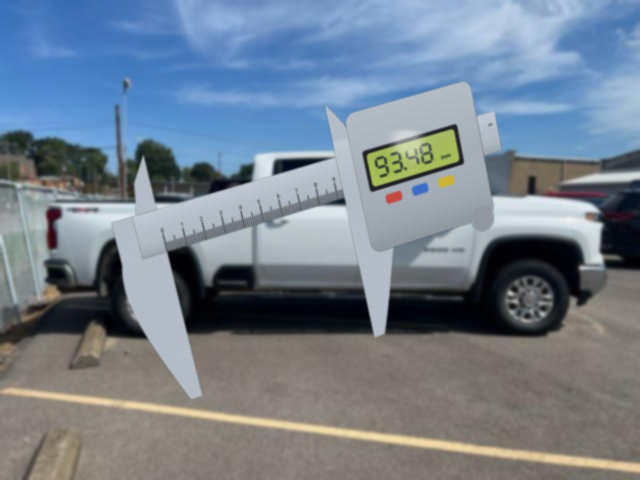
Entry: 93.48mm
